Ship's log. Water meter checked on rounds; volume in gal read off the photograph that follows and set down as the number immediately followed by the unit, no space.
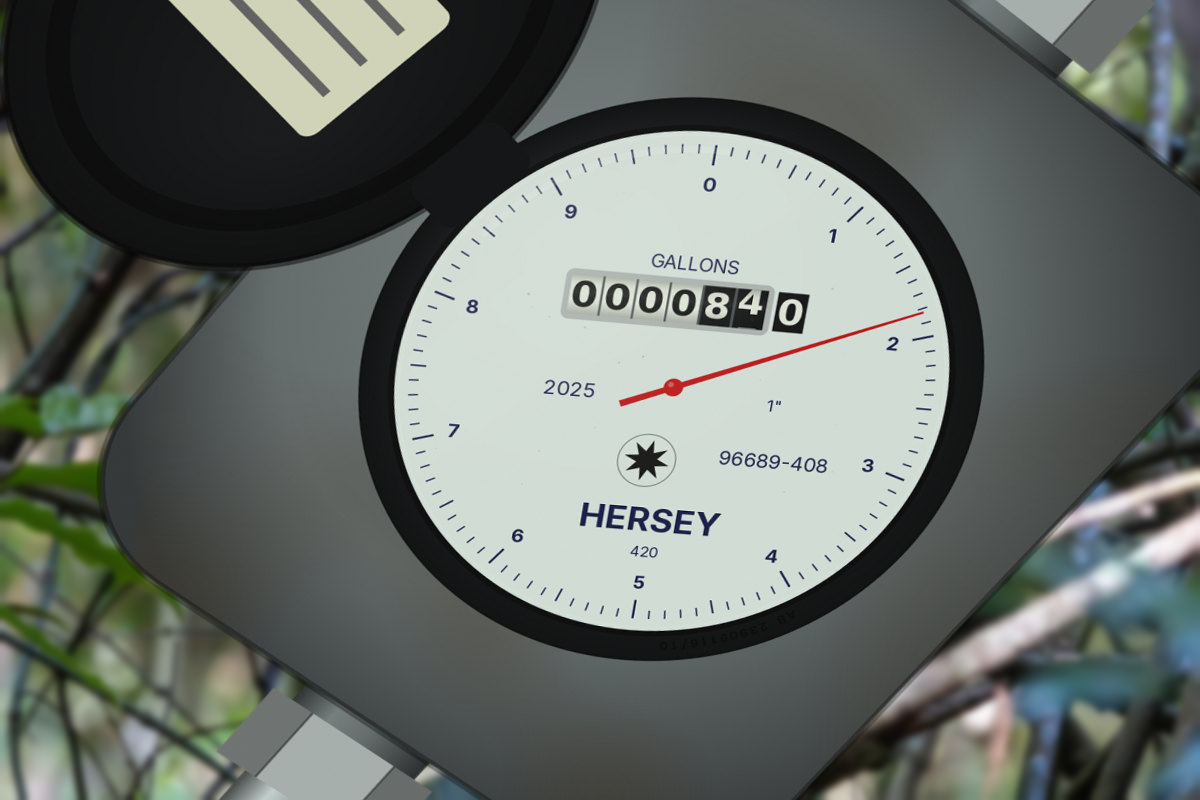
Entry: 841.8gal
